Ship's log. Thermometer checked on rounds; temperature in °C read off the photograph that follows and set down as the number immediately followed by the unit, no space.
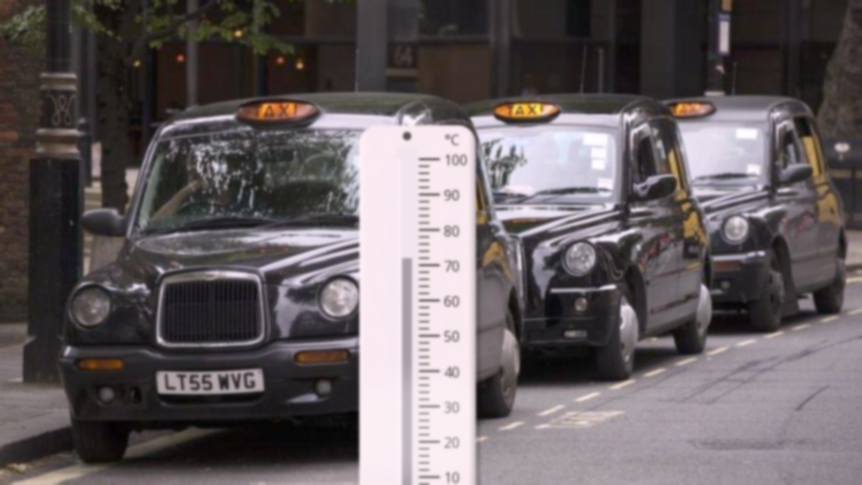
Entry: 72°C
